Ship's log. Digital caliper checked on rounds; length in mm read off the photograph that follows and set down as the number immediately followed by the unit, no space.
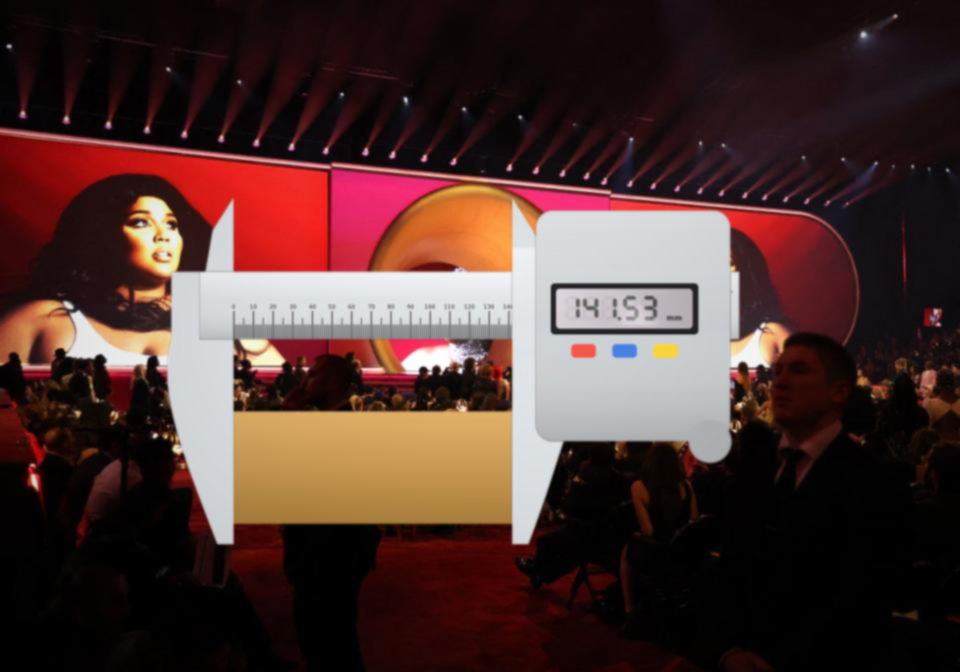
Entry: 141.53mm
